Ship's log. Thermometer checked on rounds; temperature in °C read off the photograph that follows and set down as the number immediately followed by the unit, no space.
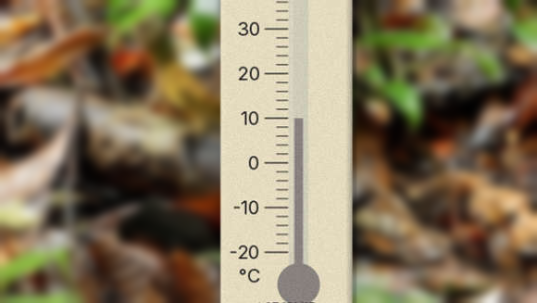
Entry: 10°C
